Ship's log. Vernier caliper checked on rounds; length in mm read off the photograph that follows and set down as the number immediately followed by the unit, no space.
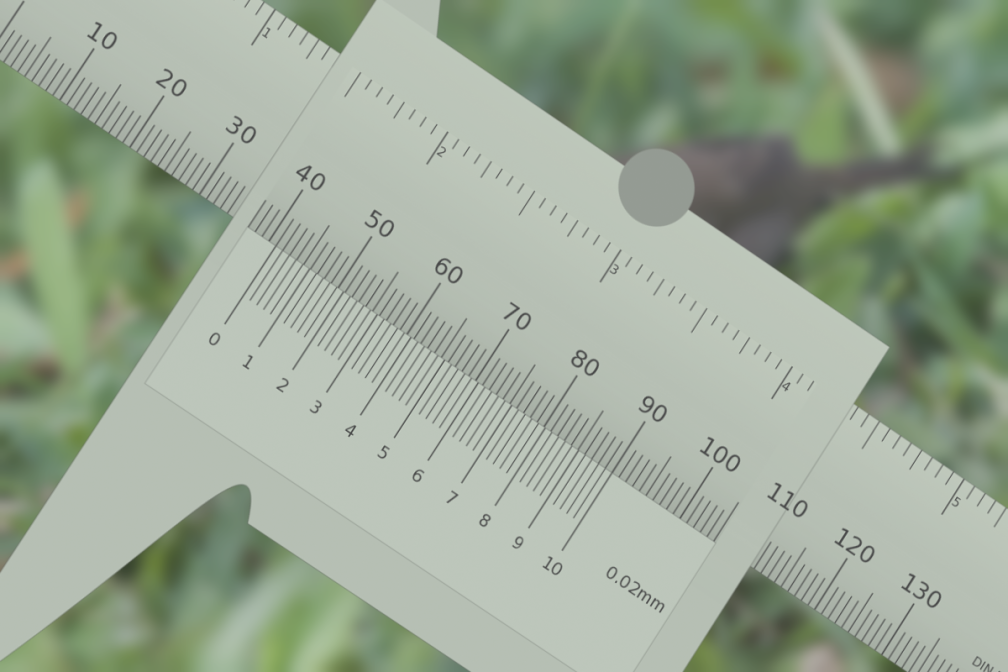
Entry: 41.0mm
